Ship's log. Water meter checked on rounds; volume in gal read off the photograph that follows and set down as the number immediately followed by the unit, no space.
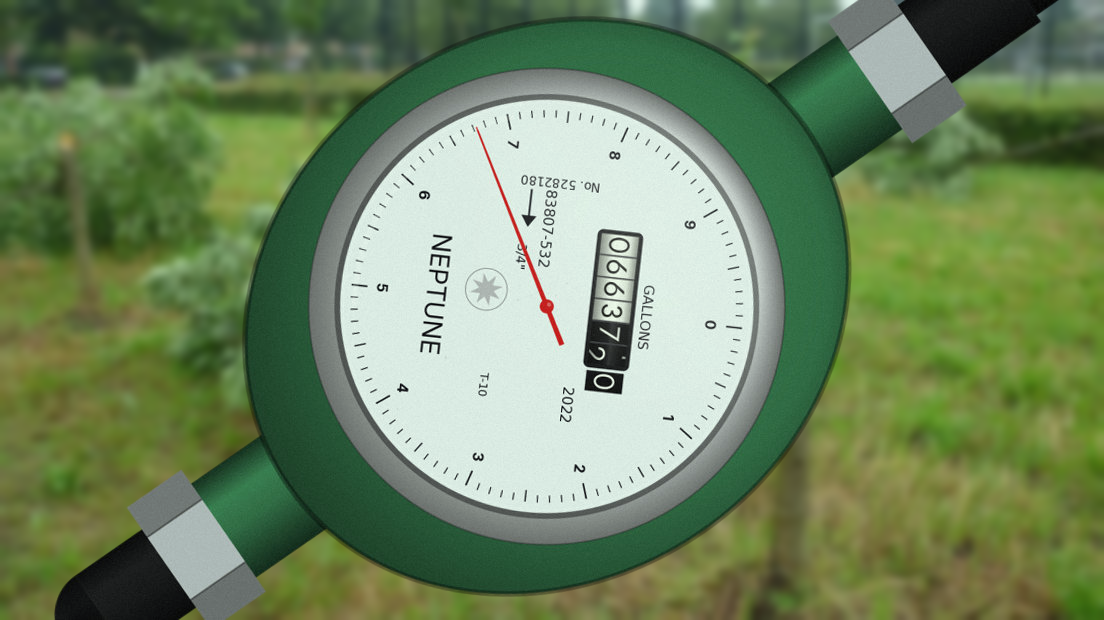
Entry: 663716.7gal
